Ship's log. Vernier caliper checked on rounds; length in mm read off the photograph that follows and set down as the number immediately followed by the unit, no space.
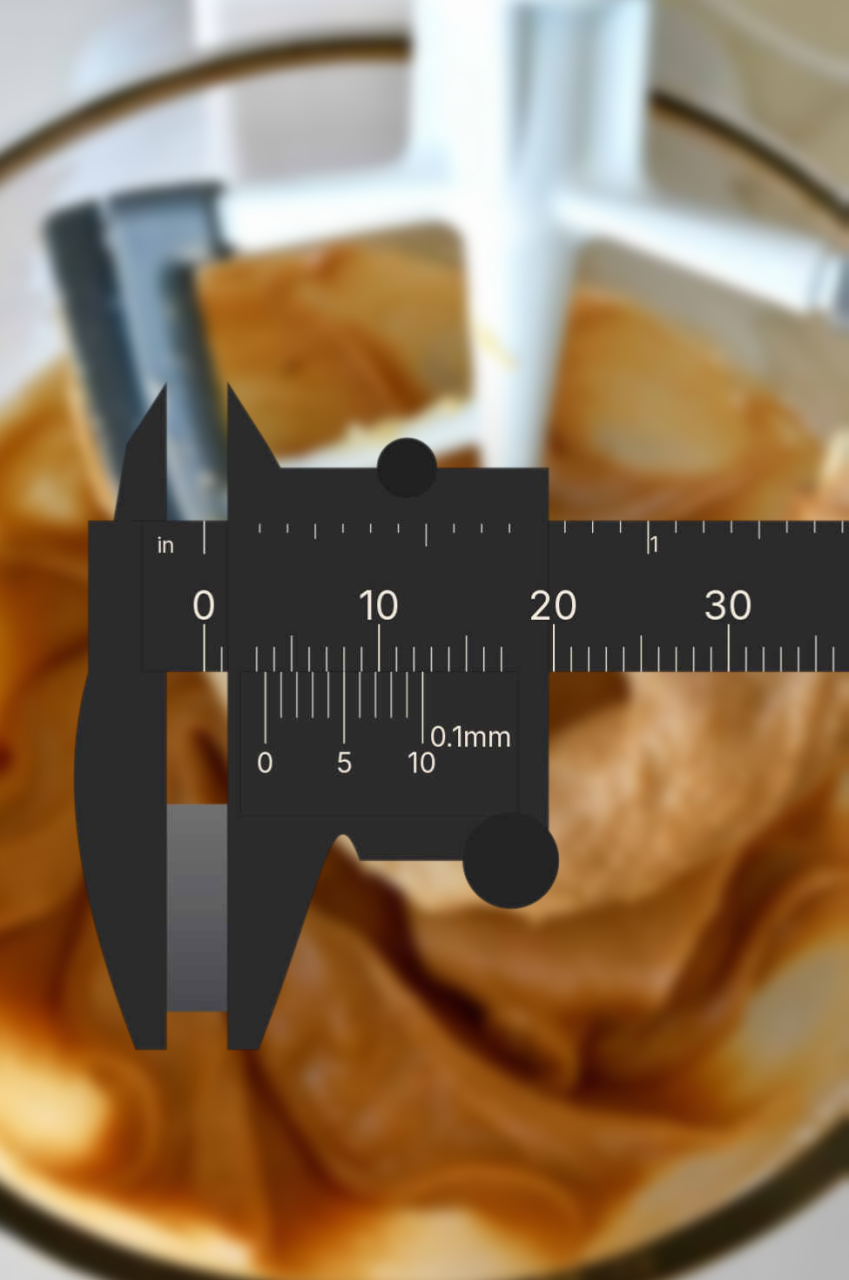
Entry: 3.5mm
